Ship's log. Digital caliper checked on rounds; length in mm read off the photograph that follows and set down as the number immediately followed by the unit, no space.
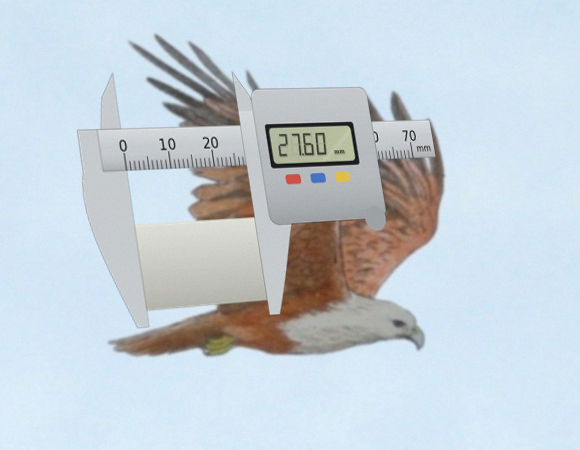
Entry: 27.60mm
